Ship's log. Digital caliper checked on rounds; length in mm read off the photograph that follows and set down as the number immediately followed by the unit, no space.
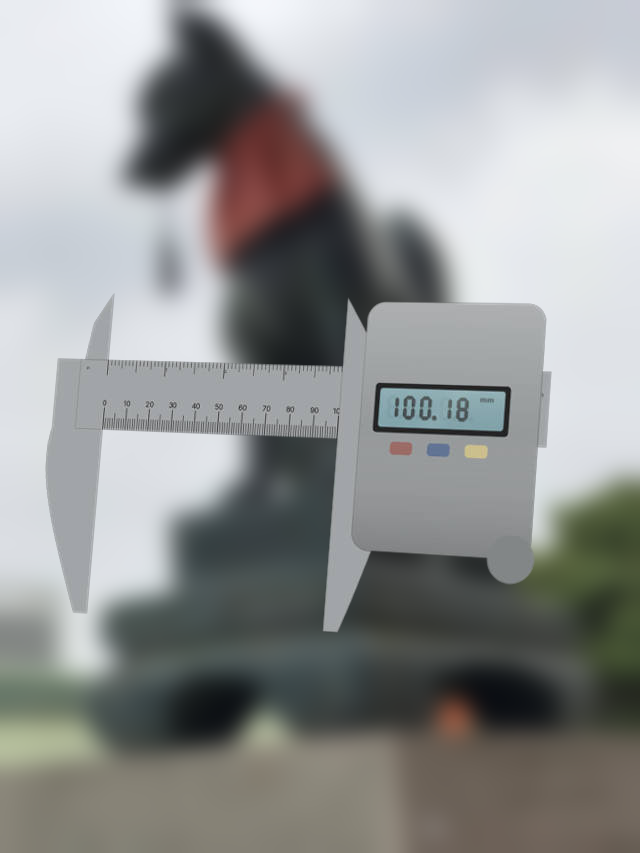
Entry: 100.18mm
